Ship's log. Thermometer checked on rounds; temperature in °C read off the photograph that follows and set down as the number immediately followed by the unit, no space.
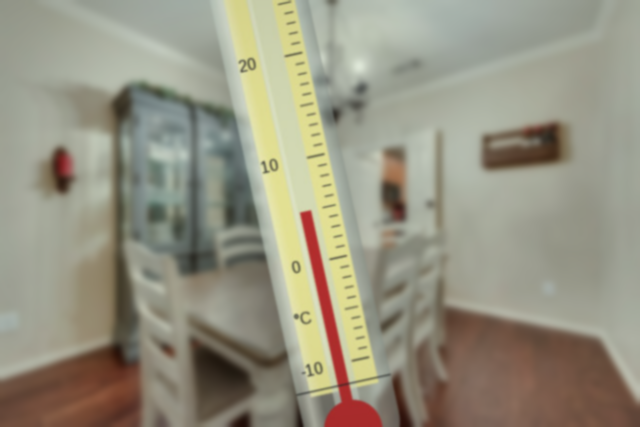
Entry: 5°C
